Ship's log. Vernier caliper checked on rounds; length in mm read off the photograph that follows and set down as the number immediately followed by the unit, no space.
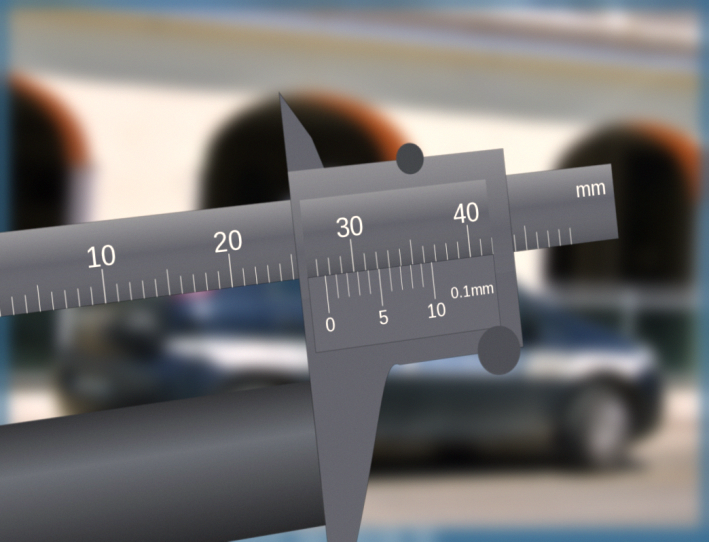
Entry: 27.6mm
